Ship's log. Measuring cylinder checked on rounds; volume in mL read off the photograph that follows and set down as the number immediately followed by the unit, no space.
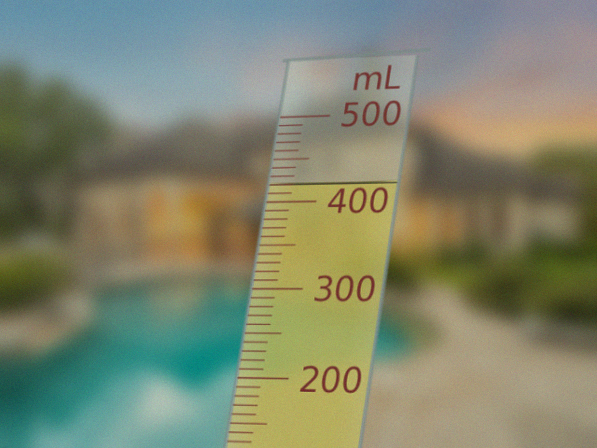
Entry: 420mL
